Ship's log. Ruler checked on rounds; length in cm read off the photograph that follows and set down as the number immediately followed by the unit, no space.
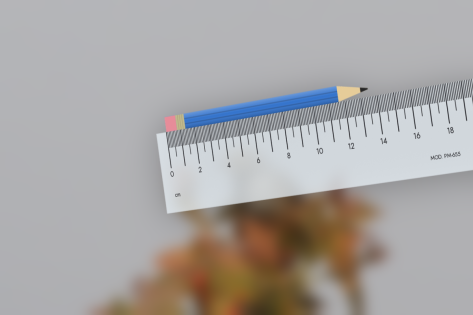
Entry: 13.5cm
